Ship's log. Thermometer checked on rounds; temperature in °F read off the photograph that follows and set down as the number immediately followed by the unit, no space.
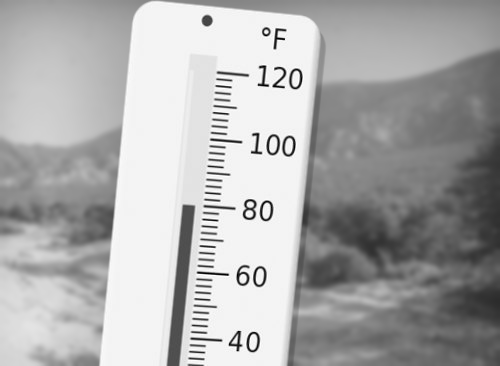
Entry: 80°F
